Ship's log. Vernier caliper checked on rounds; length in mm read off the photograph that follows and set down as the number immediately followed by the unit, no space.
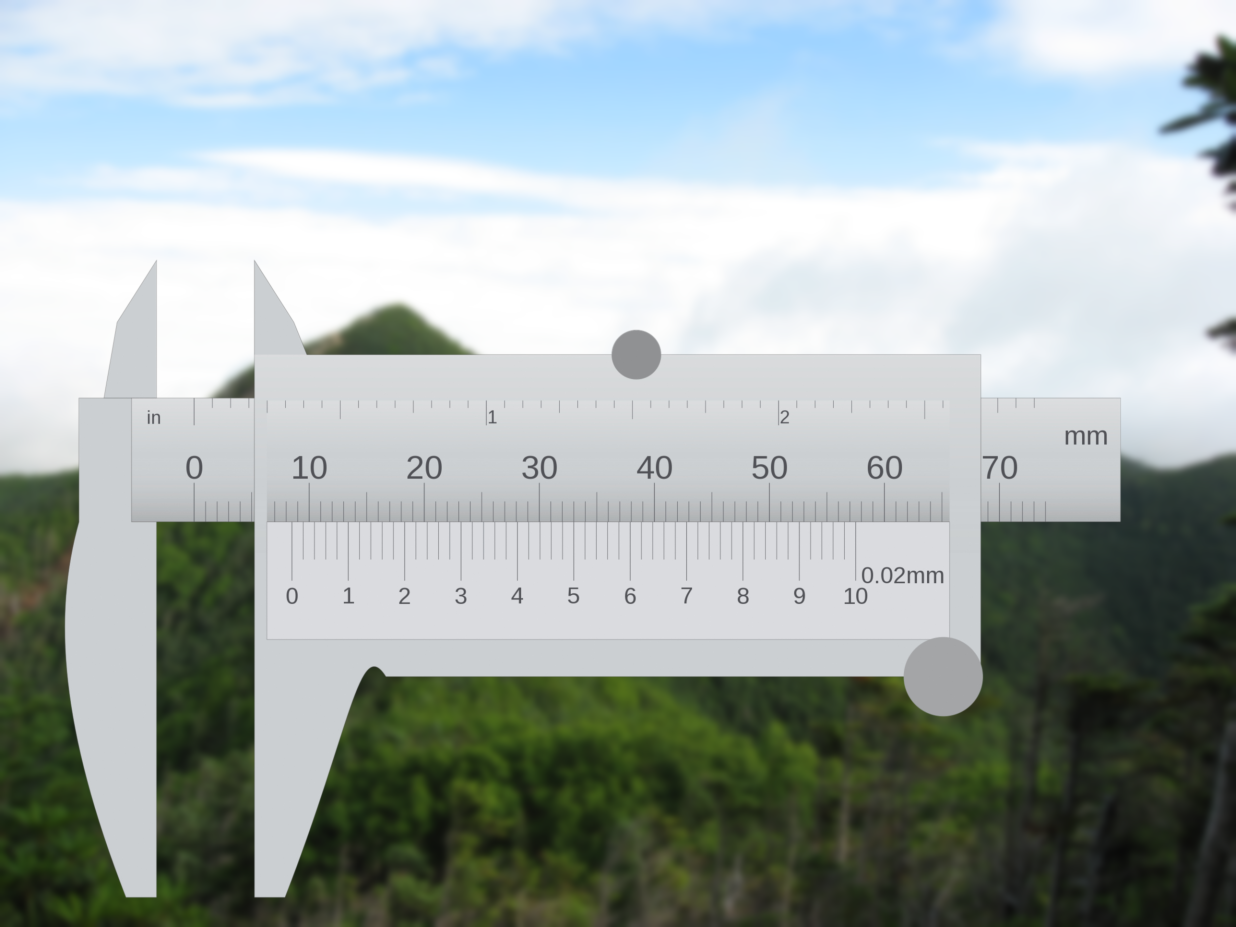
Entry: 8.5mm
